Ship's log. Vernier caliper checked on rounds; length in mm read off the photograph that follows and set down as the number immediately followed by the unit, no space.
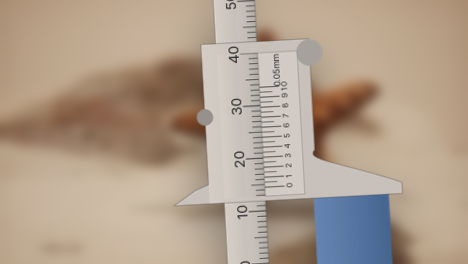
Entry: 14.5mm
